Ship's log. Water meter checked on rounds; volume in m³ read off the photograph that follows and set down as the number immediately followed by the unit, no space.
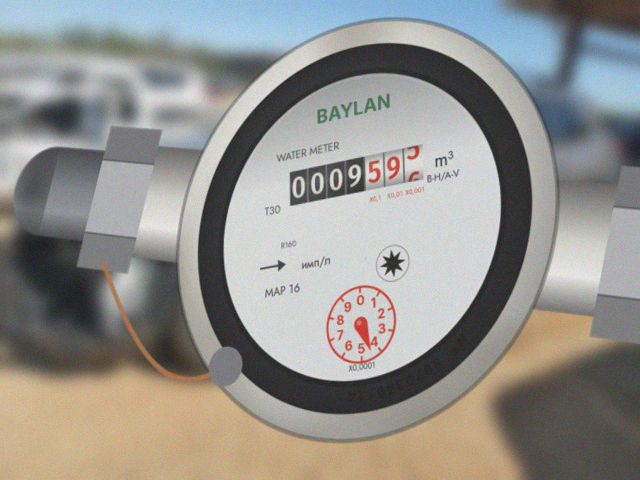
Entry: 9.5954m³
